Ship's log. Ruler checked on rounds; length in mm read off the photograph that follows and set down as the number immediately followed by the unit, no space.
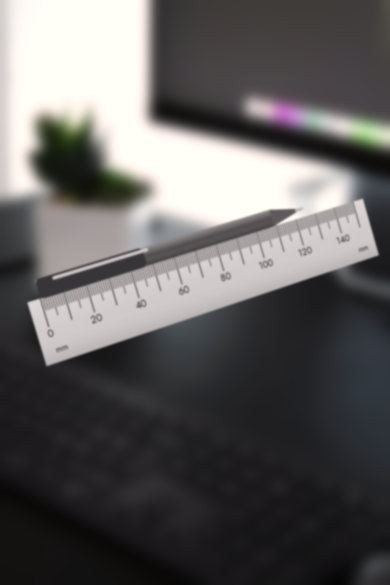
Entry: 125mm
